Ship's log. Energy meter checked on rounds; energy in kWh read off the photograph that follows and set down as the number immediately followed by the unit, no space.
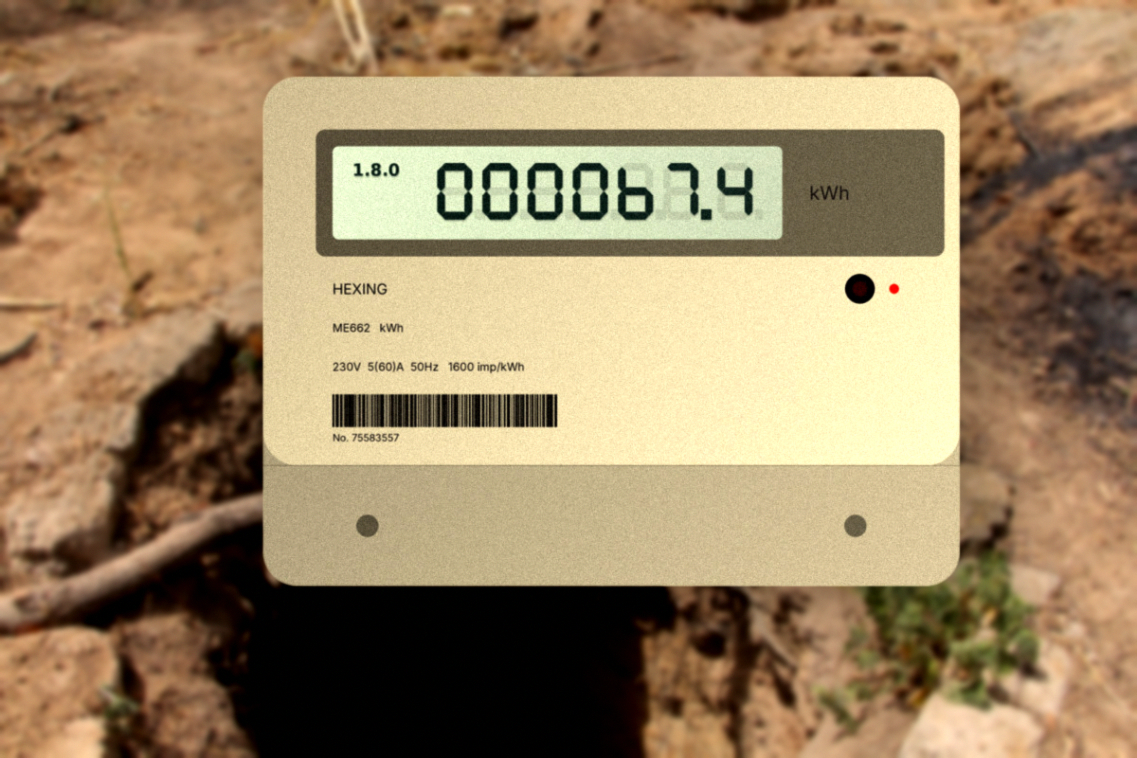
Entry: 67.4kWh
